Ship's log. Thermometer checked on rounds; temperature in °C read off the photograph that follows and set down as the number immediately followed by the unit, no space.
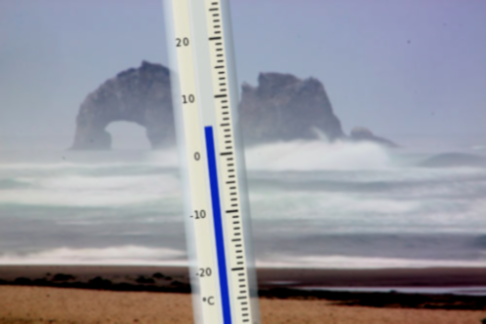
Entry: 5°C
